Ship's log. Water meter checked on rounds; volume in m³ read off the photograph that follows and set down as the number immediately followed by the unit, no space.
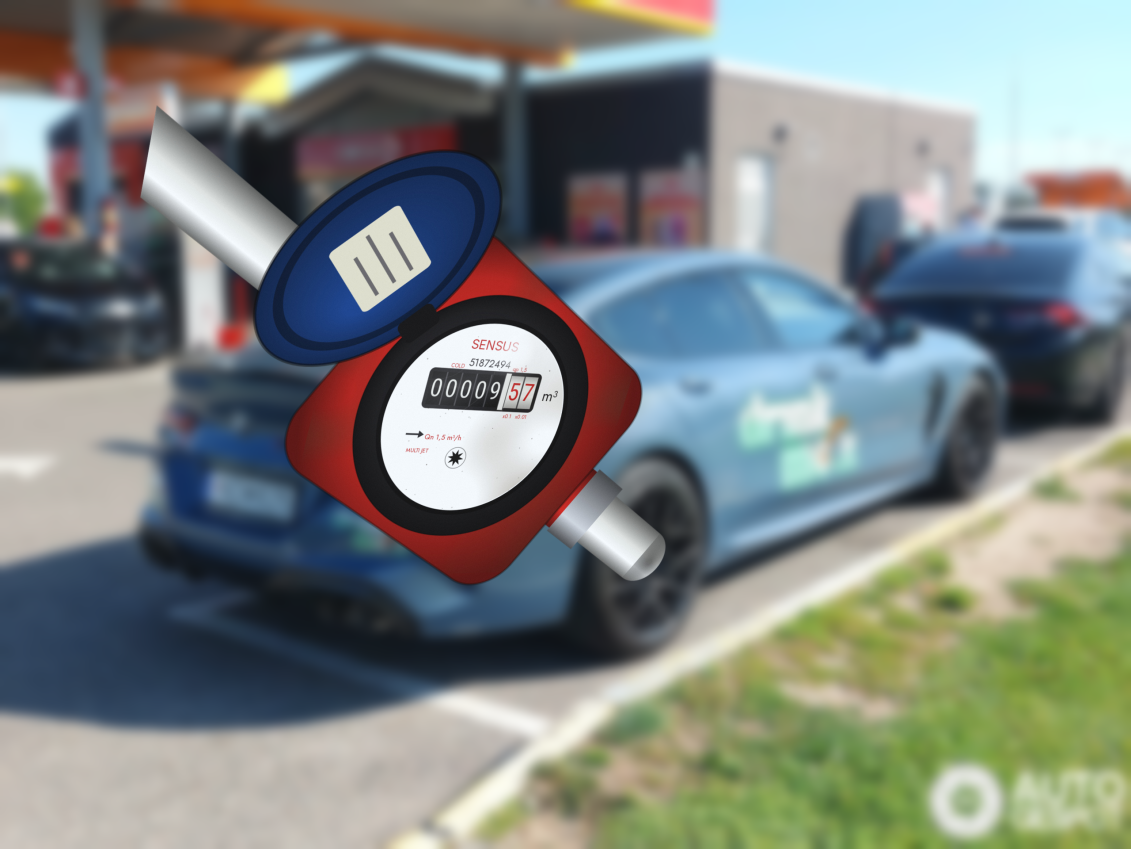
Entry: 9.57m³
